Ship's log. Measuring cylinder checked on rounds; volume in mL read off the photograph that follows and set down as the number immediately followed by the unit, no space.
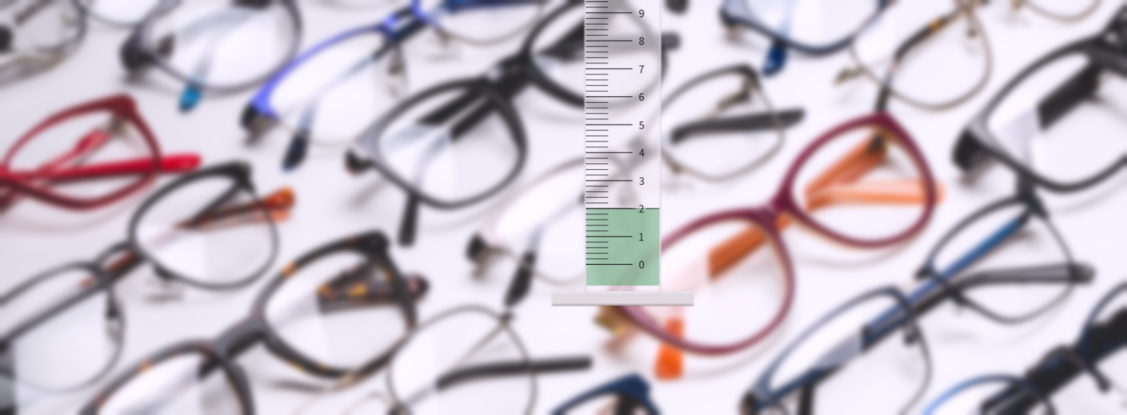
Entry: 2mL
